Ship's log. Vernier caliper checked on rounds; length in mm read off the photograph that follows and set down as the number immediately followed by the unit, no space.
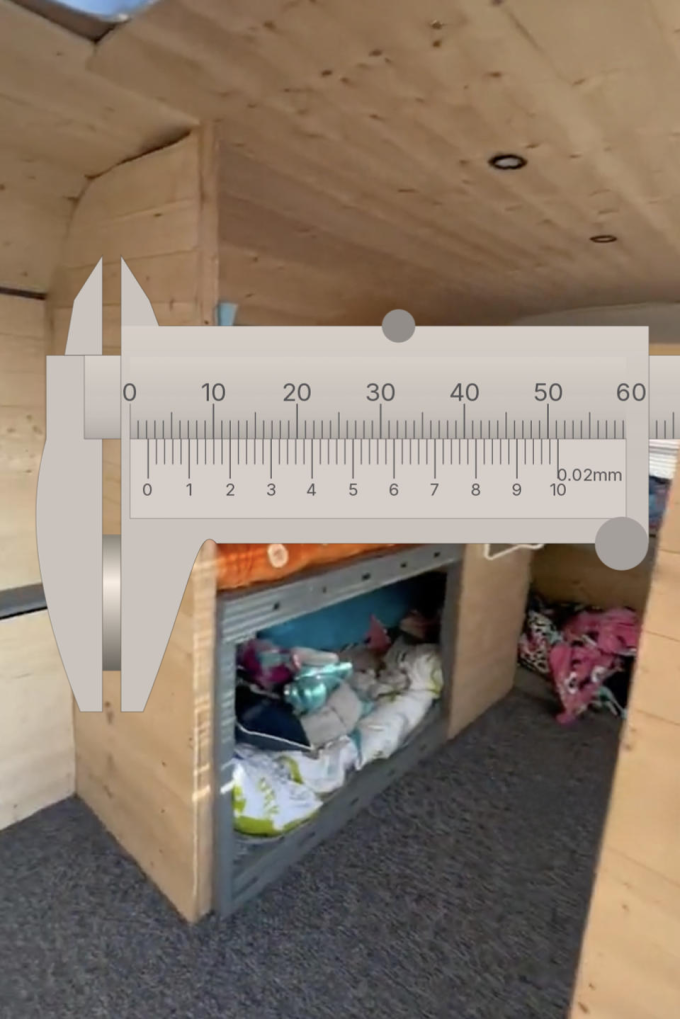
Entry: 2.2mm
